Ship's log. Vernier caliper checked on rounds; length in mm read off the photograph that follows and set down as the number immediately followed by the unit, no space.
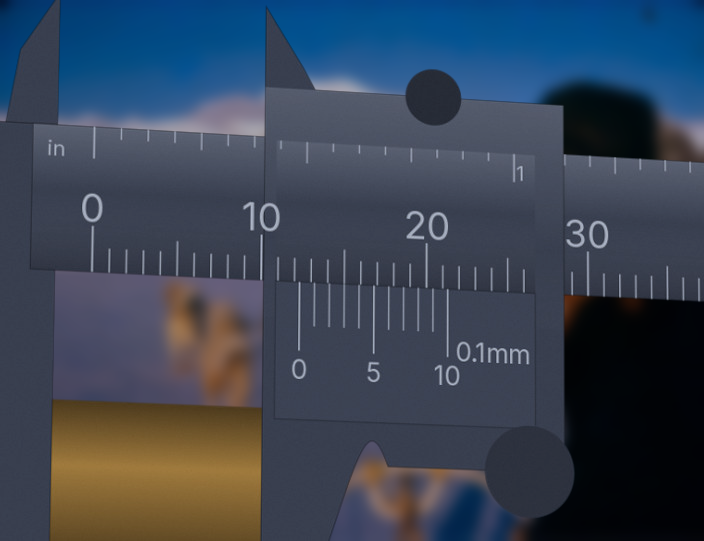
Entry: 12.3mm
